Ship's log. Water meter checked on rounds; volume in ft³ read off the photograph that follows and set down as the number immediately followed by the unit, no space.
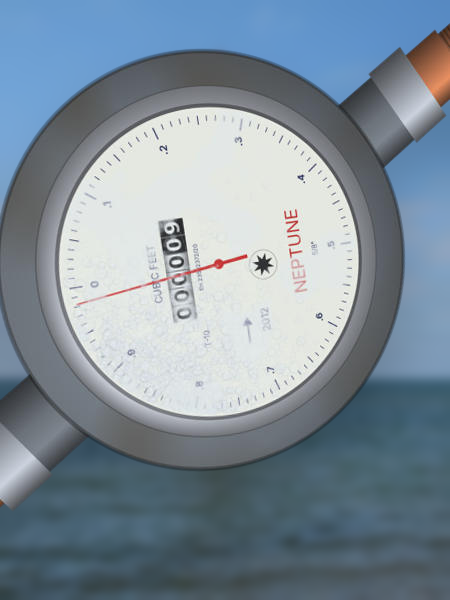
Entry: 8.98ft³
